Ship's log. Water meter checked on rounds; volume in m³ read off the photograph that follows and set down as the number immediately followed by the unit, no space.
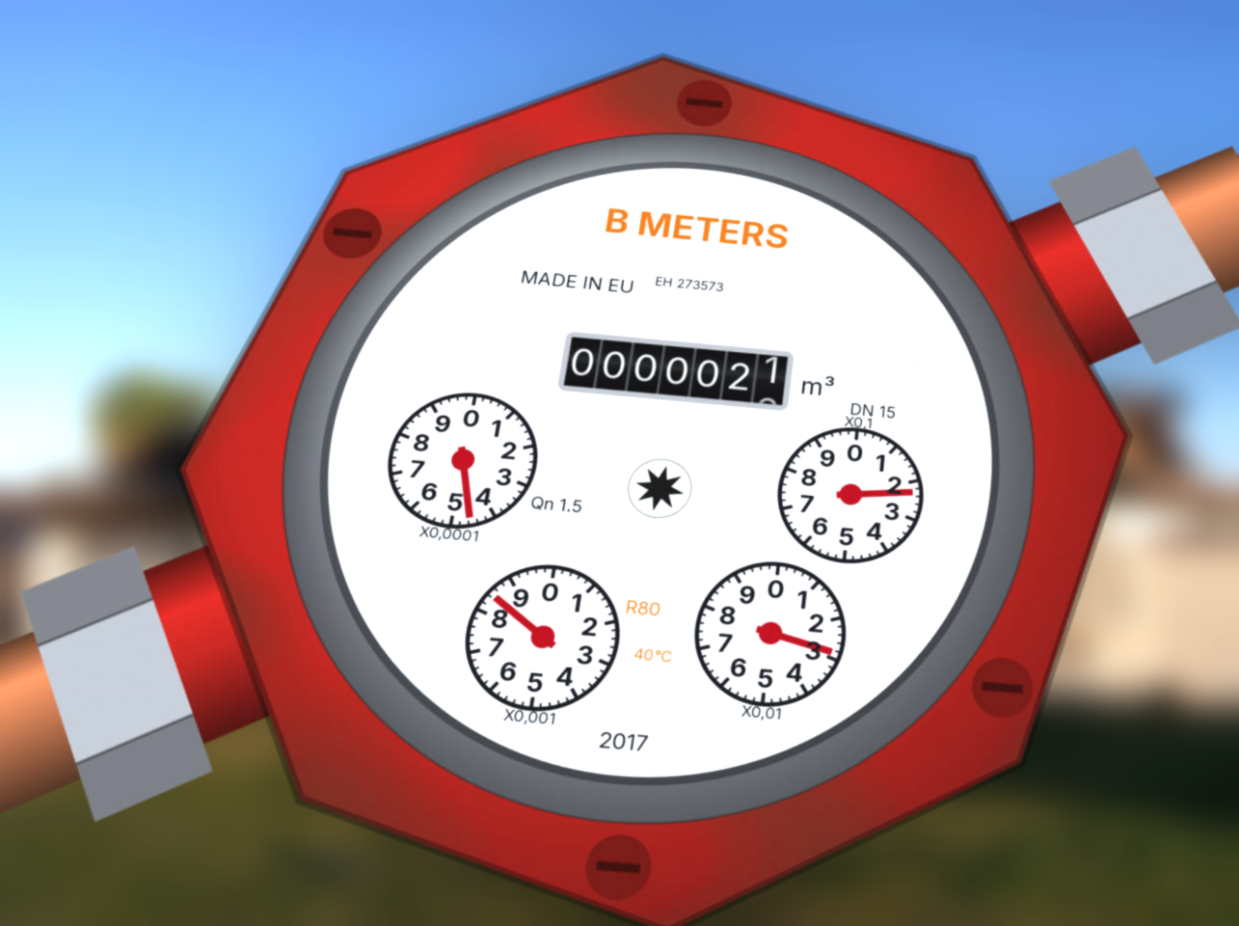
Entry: 21.2284m³
